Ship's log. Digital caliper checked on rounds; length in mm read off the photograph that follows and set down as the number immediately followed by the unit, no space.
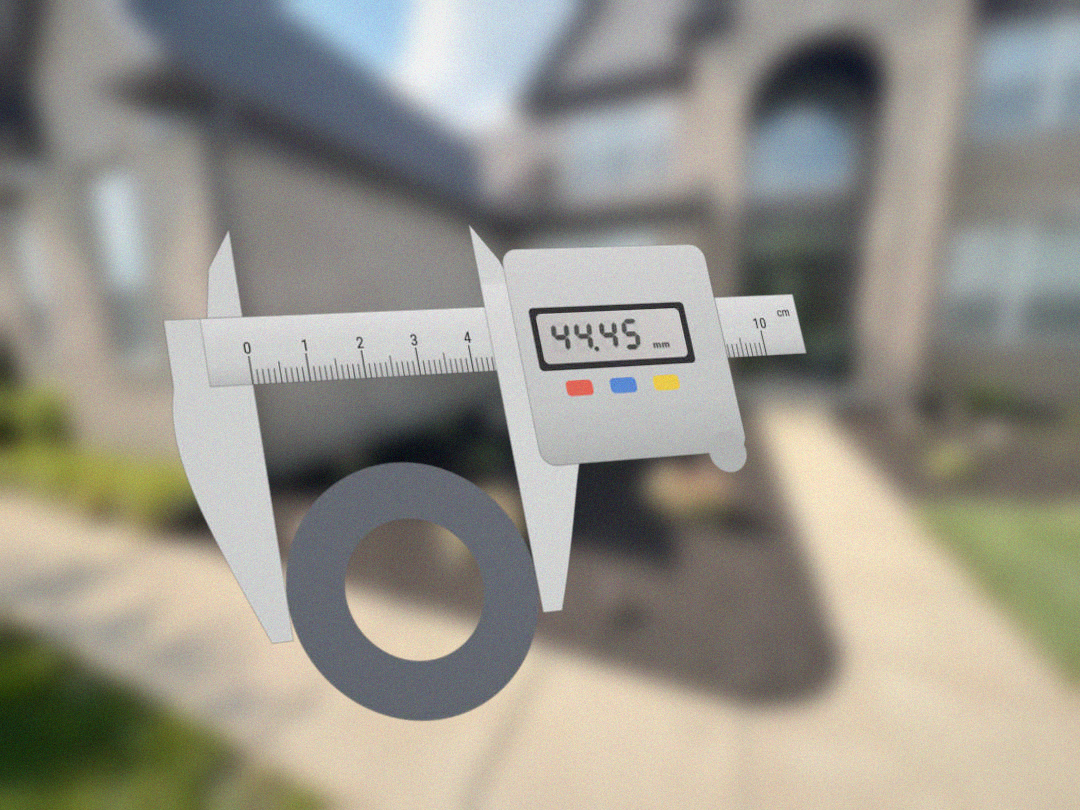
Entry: 44.45mm
